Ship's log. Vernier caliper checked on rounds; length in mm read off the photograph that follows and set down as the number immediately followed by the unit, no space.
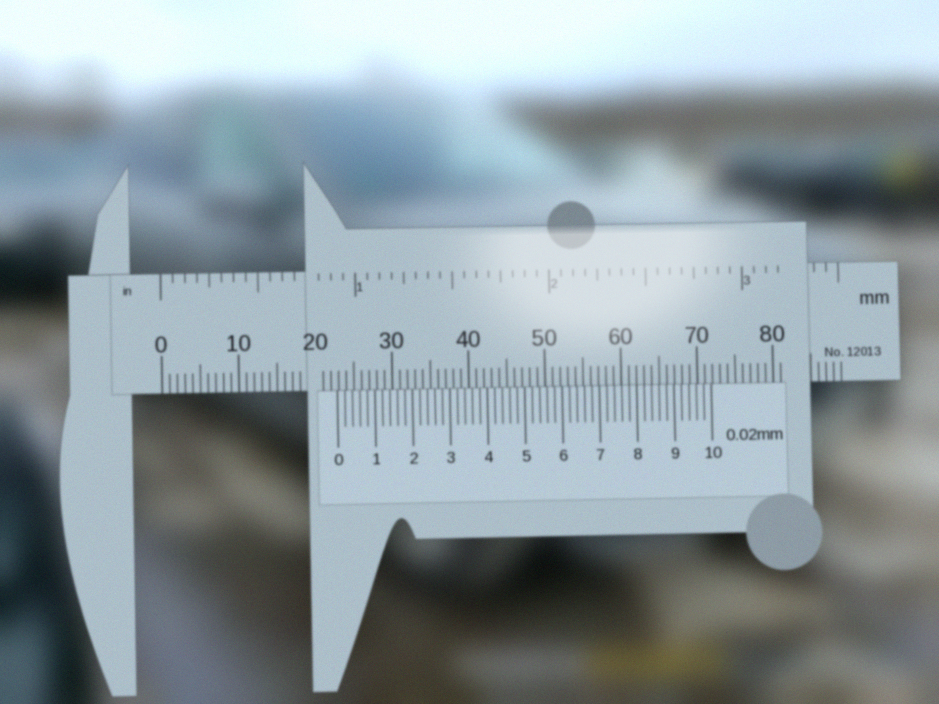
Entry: 22.8mm
